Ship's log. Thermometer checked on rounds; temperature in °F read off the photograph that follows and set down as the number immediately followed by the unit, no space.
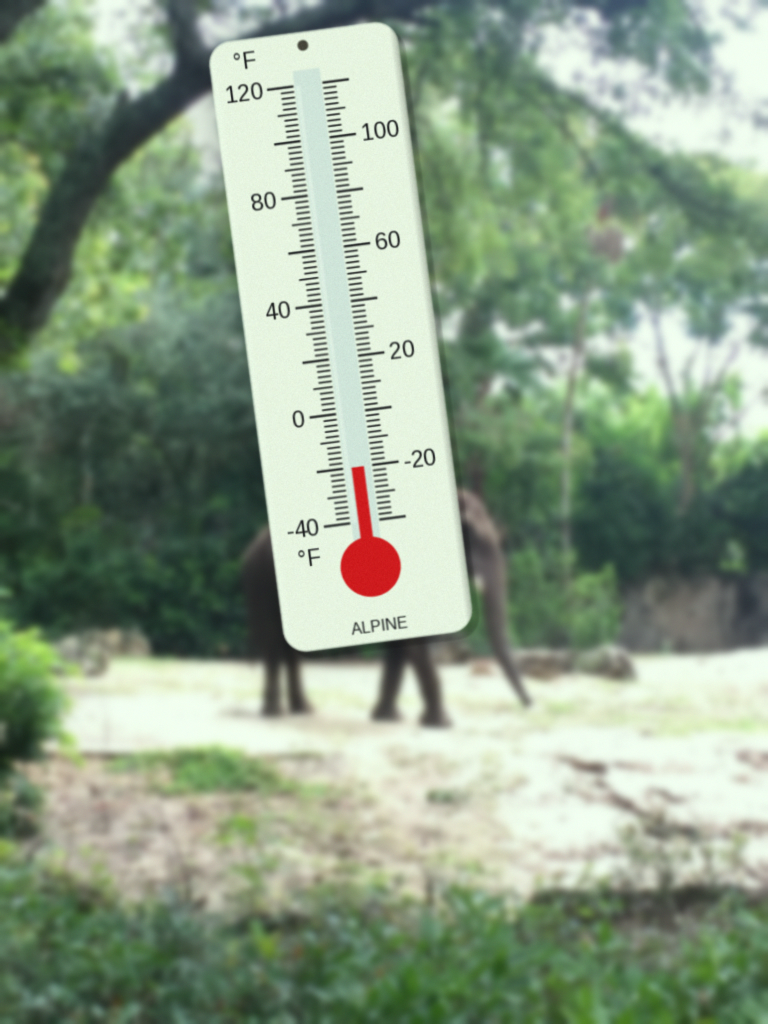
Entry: -20°F
